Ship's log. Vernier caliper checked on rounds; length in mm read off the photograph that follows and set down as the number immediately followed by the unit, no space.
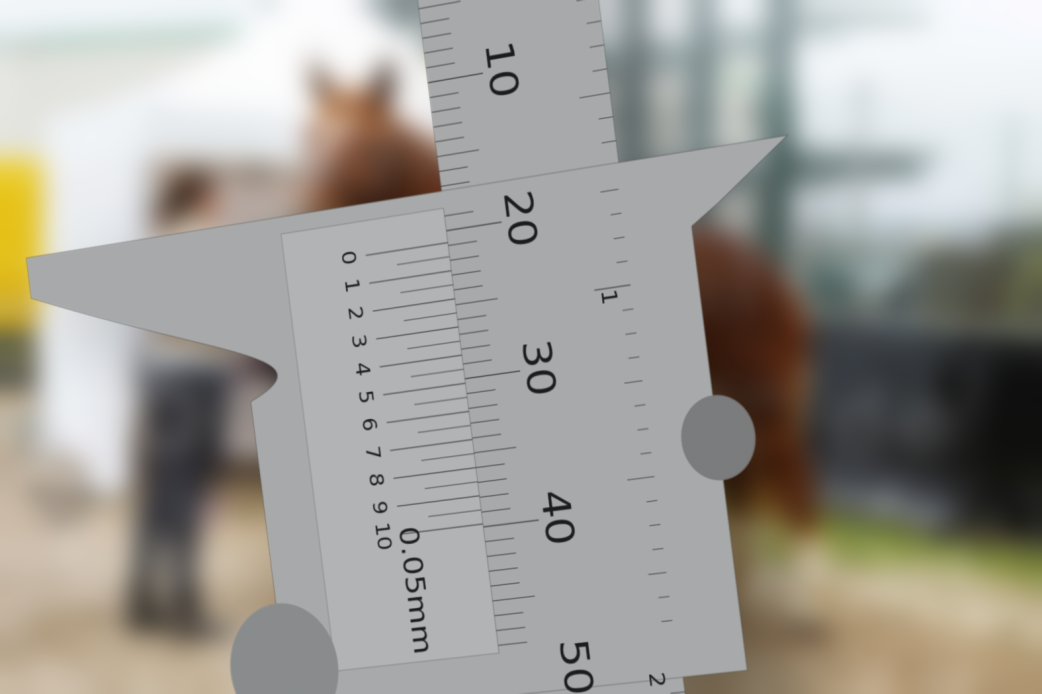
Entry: 20.8mm
